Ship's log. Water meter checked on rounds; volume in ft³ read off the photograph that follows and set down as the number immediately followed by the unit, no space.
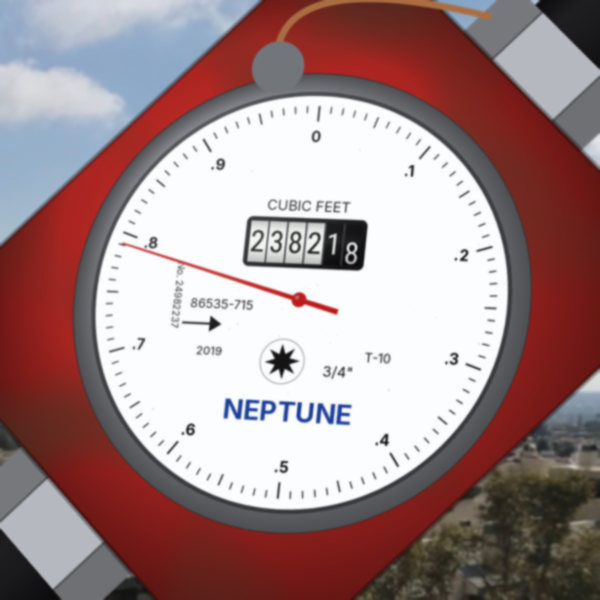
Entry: 238217.79ft³
